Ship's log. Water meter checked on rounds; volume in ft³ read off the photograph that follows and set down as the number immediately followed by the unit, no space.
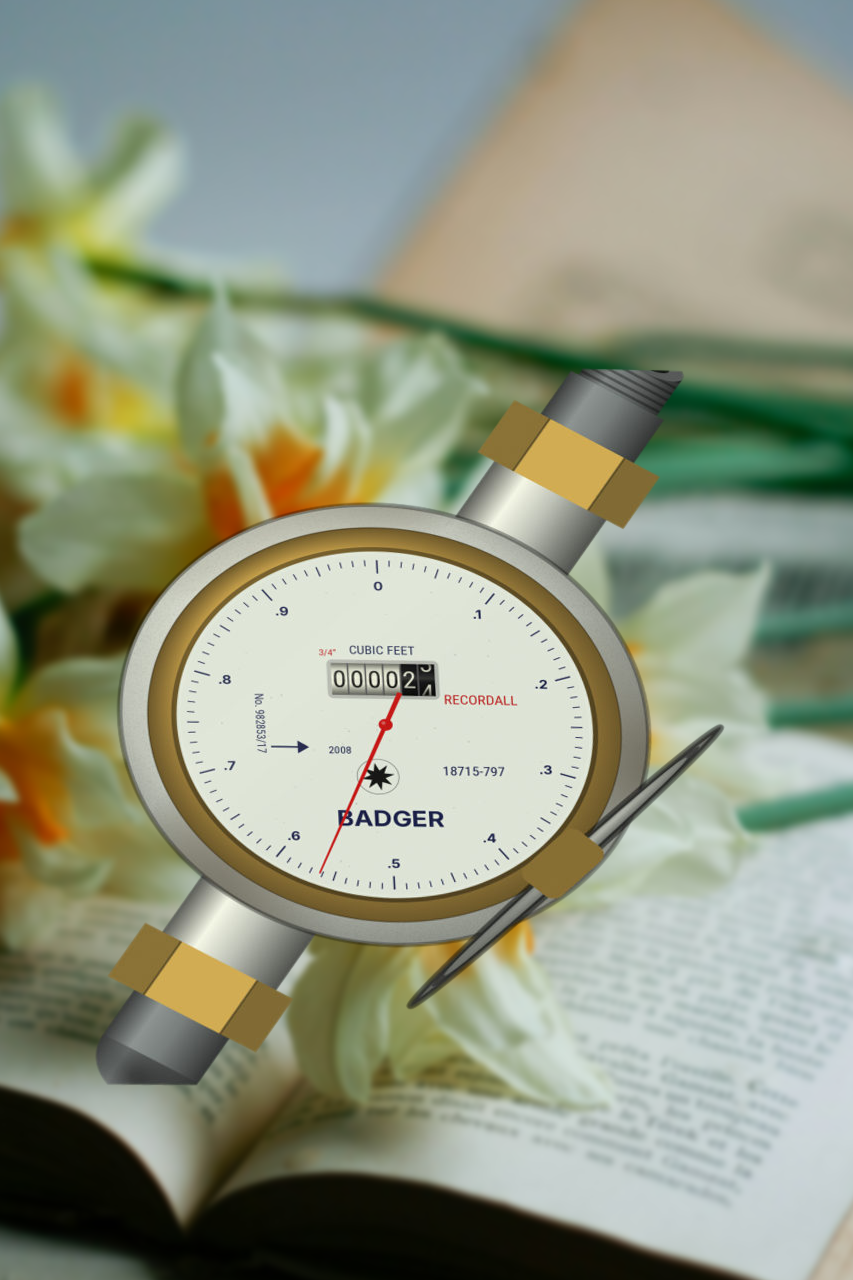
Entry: 23.56ft³
